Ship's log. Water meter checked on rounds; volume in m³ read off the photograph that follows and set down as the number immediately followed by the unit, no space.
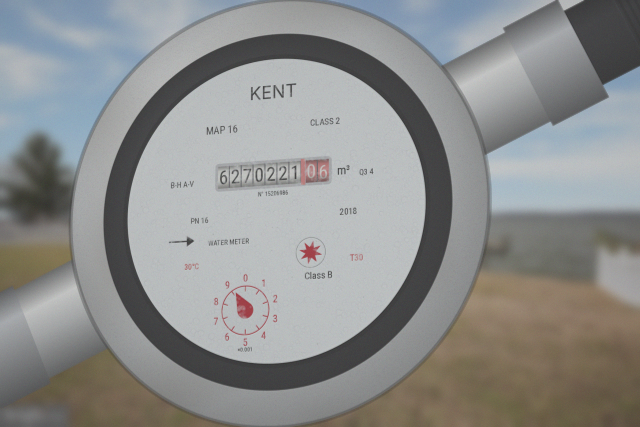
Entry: 6270221.059m³
